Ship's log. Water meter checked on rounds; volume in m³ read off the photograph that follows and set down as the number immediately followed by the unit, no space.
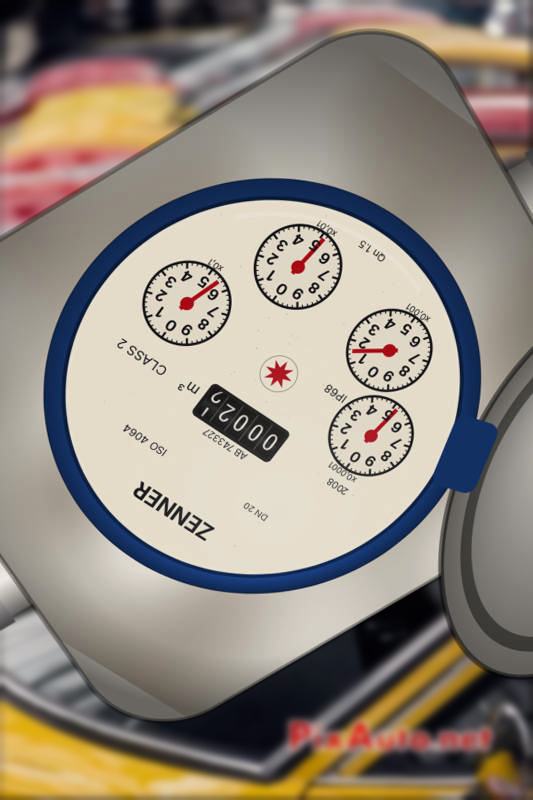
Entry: 21.5515m³
